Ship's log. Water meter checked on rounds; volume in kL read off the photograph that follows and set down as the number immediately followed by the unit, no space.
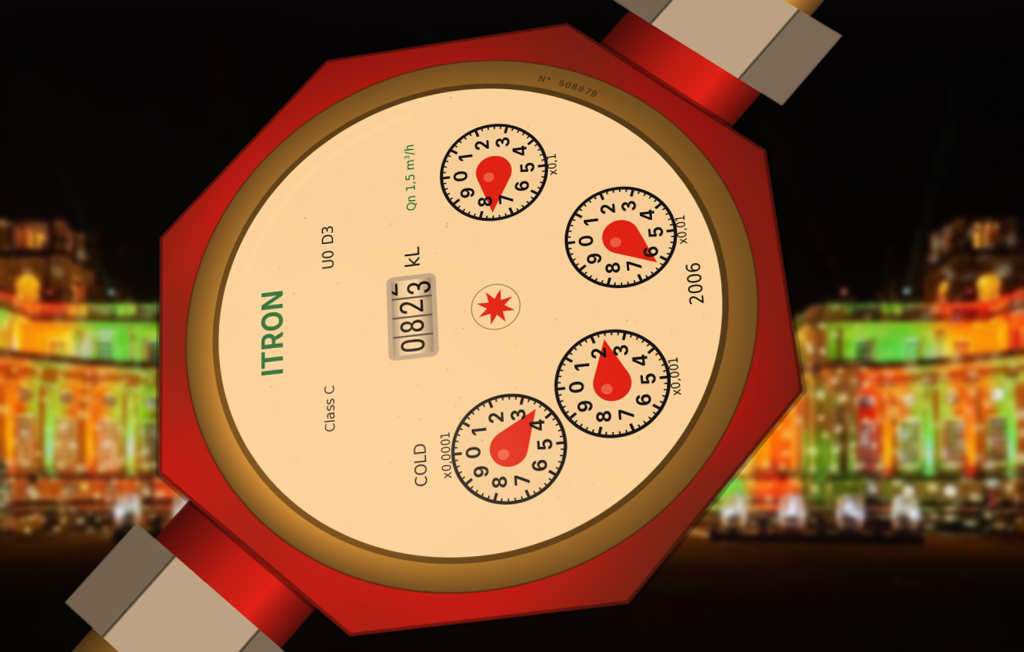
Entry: 822.7623kL
